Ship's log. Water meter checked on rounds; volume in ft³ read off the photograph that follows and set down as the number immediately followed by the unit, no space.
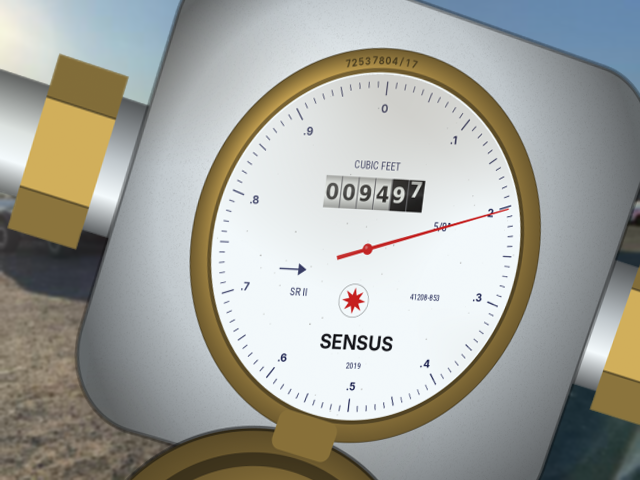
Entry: 9497.20ft³
